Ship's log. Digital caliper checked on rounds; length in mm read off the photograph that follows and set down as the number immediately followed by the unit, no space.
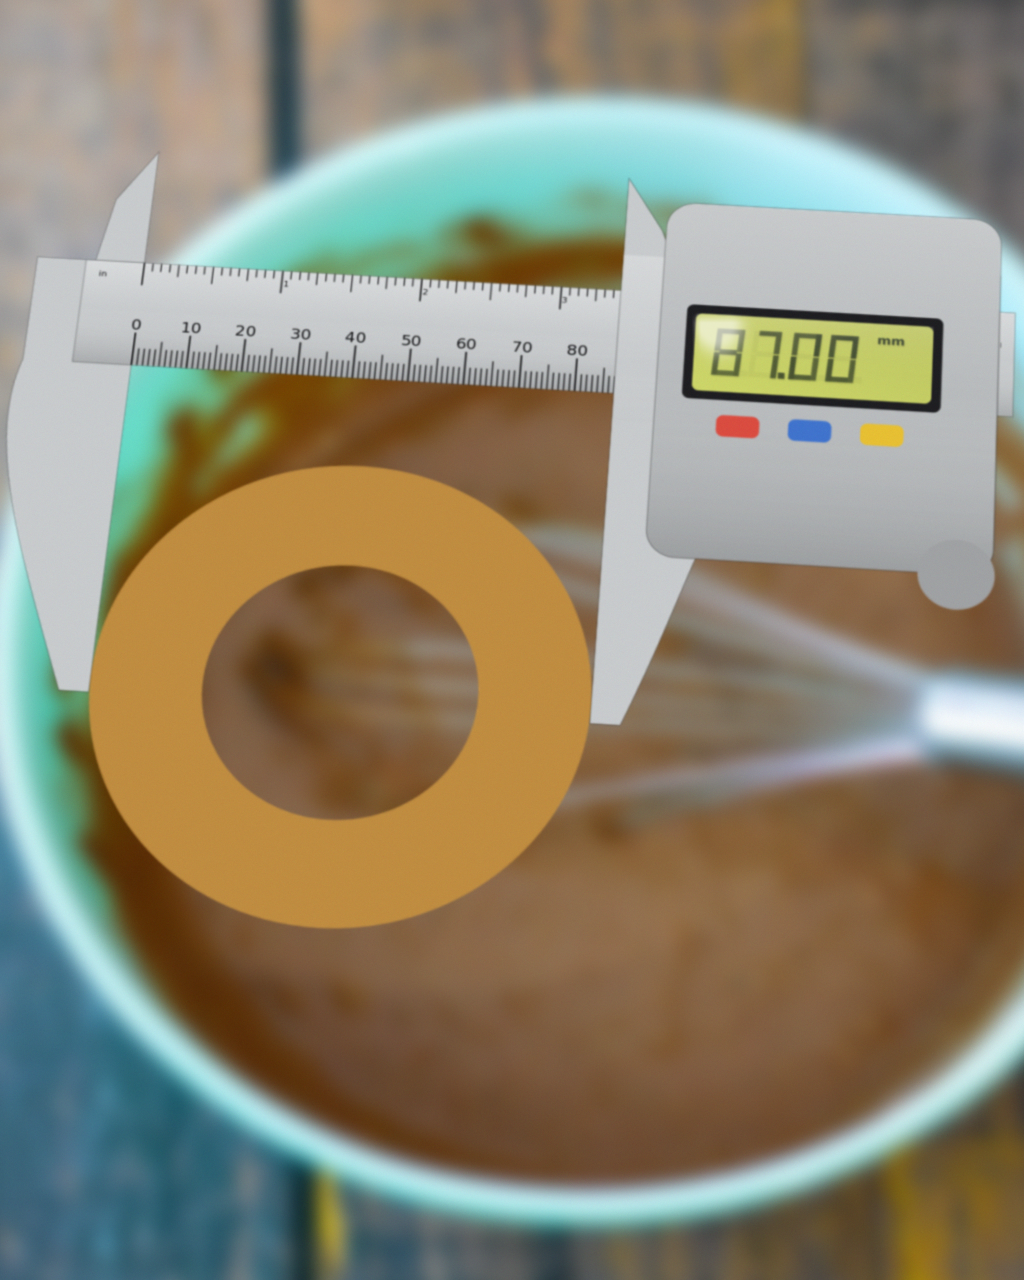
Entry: 87.00mm
